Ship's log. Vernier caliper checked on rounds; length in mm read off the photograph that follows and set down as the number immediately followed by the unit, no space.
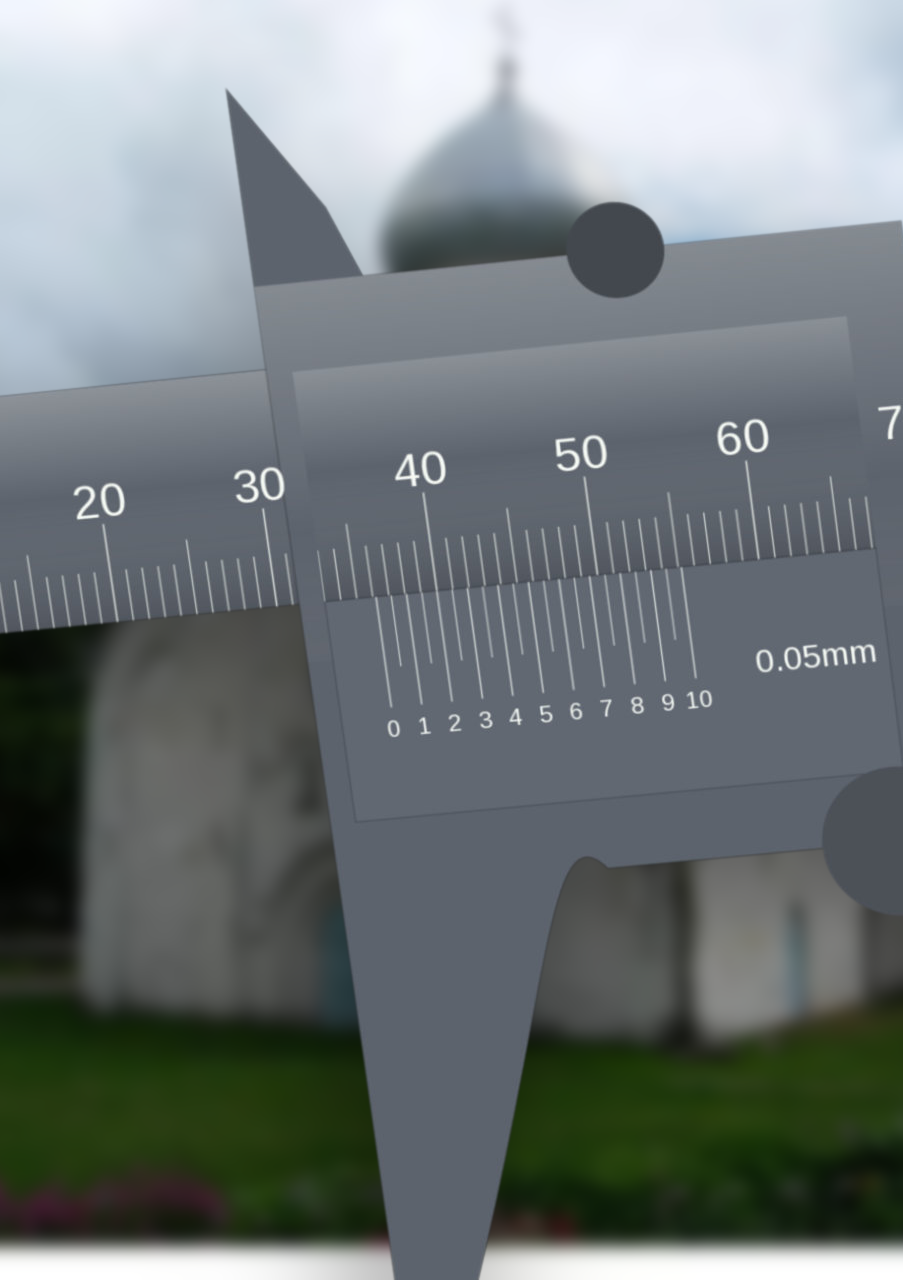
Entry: 36.2mm
